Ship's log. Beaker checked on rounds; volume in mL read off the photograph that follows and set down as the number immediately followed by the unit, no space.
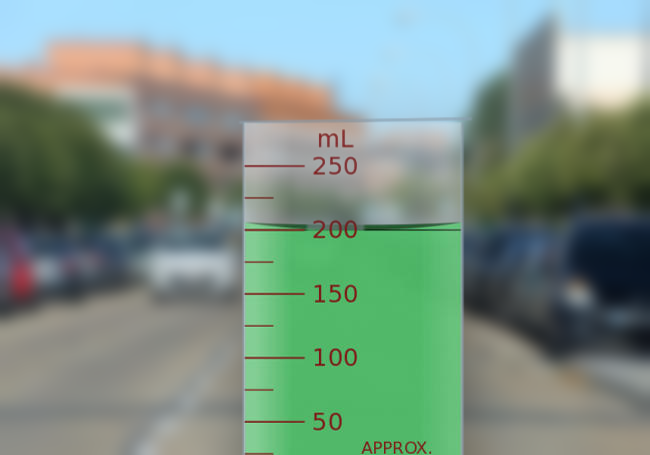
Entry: 200mL
